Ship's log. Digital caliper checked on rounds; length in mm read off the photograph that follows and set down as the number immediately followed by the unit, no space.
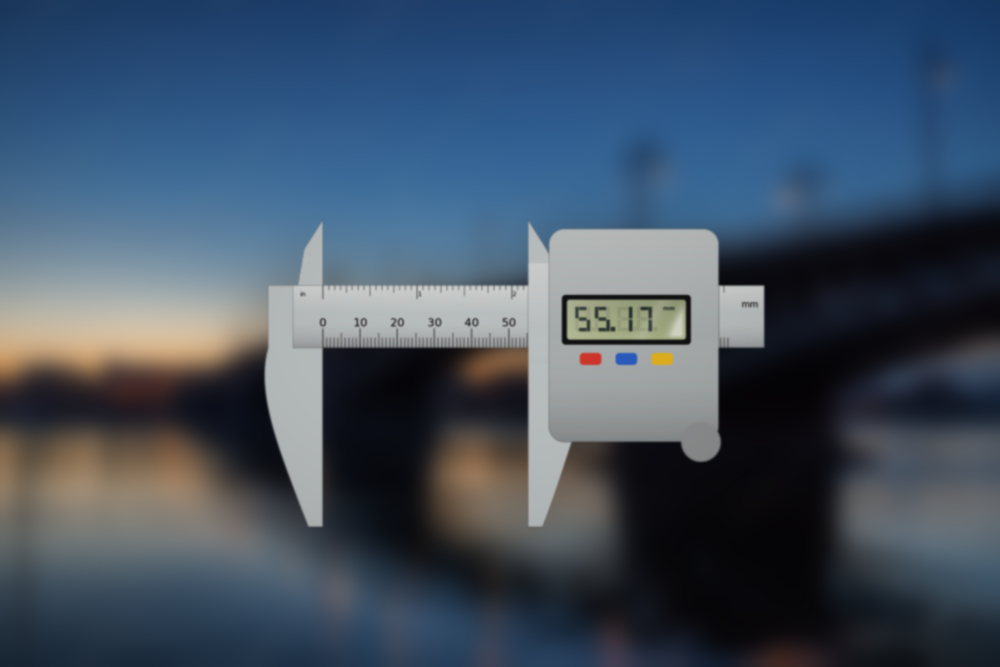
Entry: 55.17mm
